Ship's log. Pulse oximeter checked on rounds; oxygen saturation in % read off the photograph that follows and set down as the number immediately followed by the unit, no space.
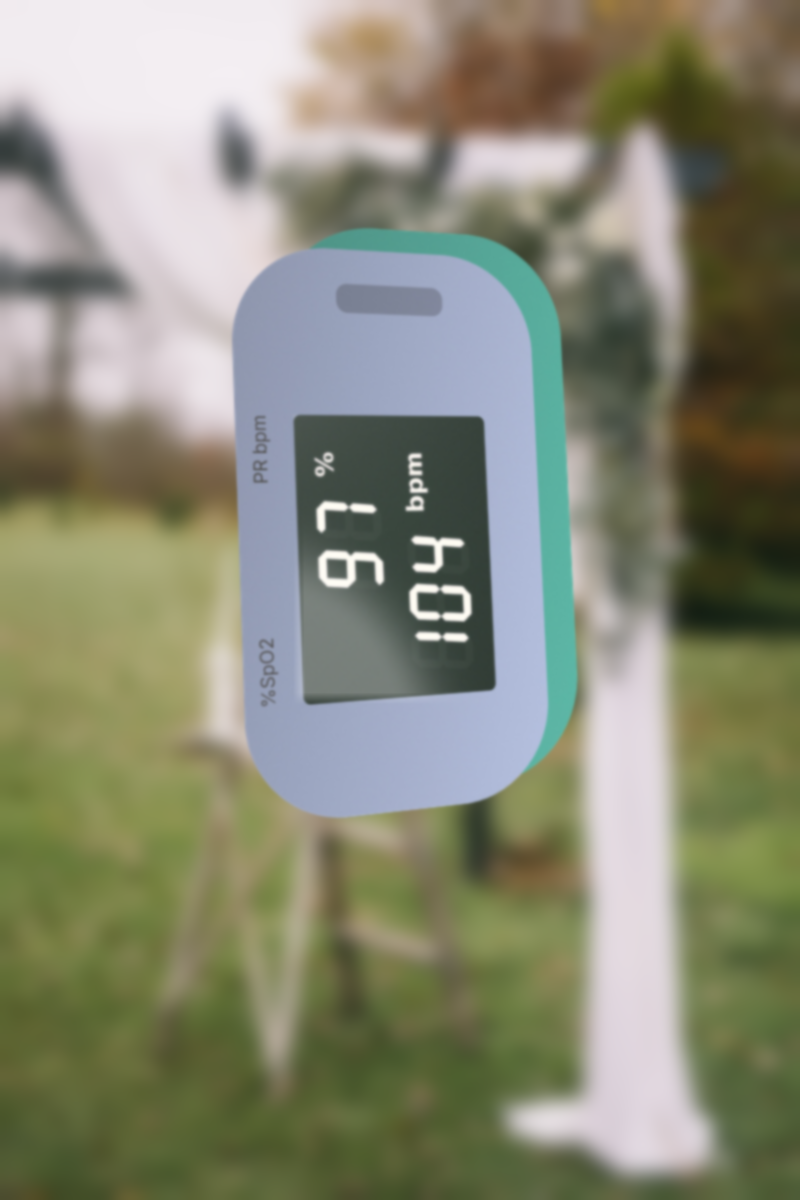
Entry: 97%
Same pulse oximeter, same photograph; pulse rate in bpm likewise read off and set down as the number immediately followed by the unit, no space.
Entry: 104bpm
